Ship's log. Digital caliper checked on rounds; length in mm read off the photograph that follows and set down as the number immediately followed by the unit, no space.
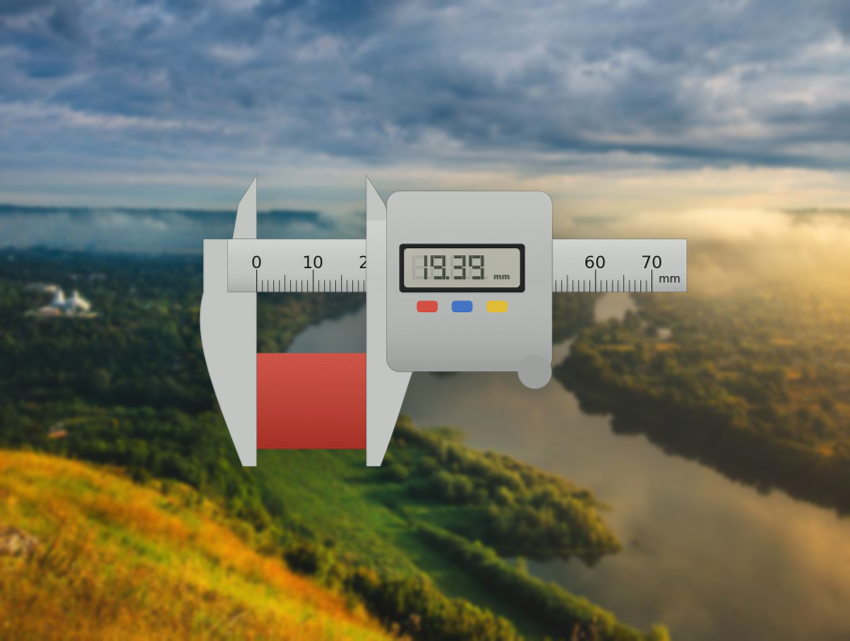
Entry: 19.39mm
